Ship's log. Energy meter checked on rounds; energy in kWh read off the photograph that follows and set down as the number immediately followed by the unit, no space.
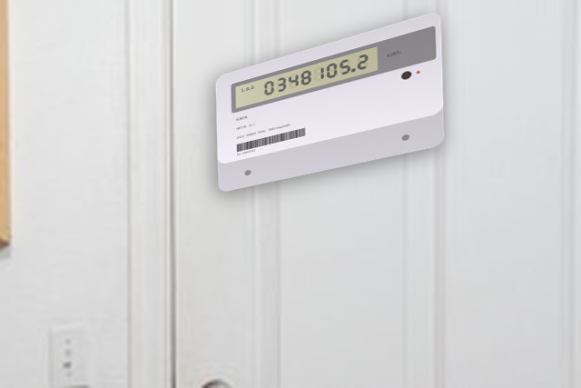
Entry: 348105.2kWh
